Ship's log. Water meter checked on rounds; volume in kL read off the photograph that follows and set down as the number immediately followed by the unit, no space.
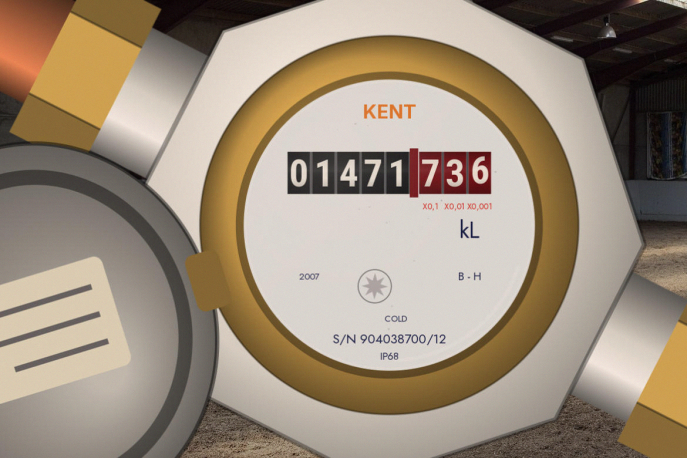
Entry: 1471.736kL
